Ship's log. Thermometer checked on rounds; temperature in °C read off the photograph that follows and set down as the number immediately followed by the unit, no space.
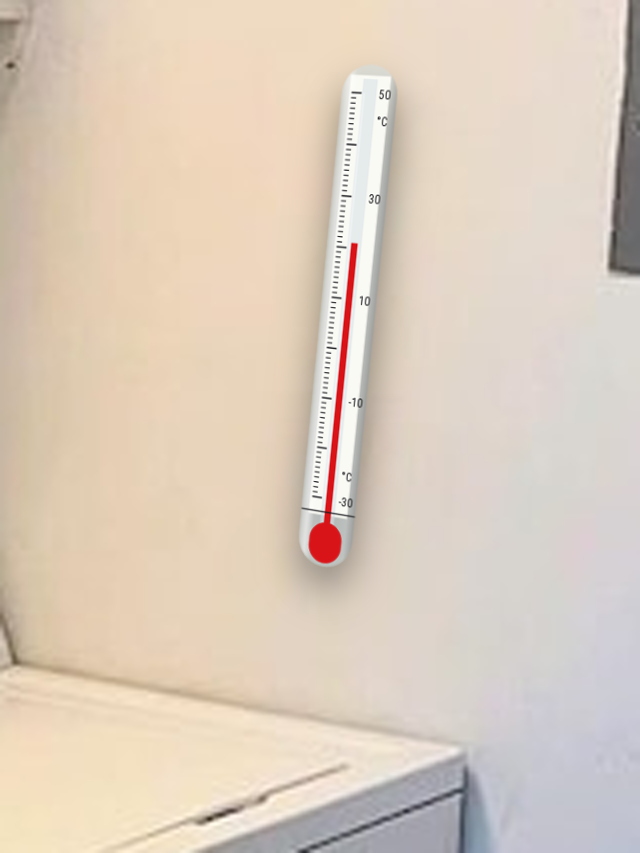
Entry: 21°C
